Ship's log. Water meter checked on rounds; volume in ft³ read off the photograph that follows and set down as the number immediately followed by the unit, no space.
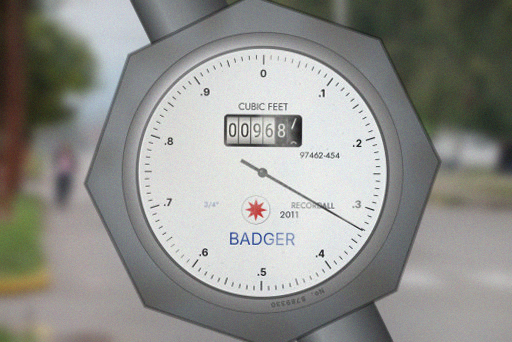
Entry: 9687.33ft³
